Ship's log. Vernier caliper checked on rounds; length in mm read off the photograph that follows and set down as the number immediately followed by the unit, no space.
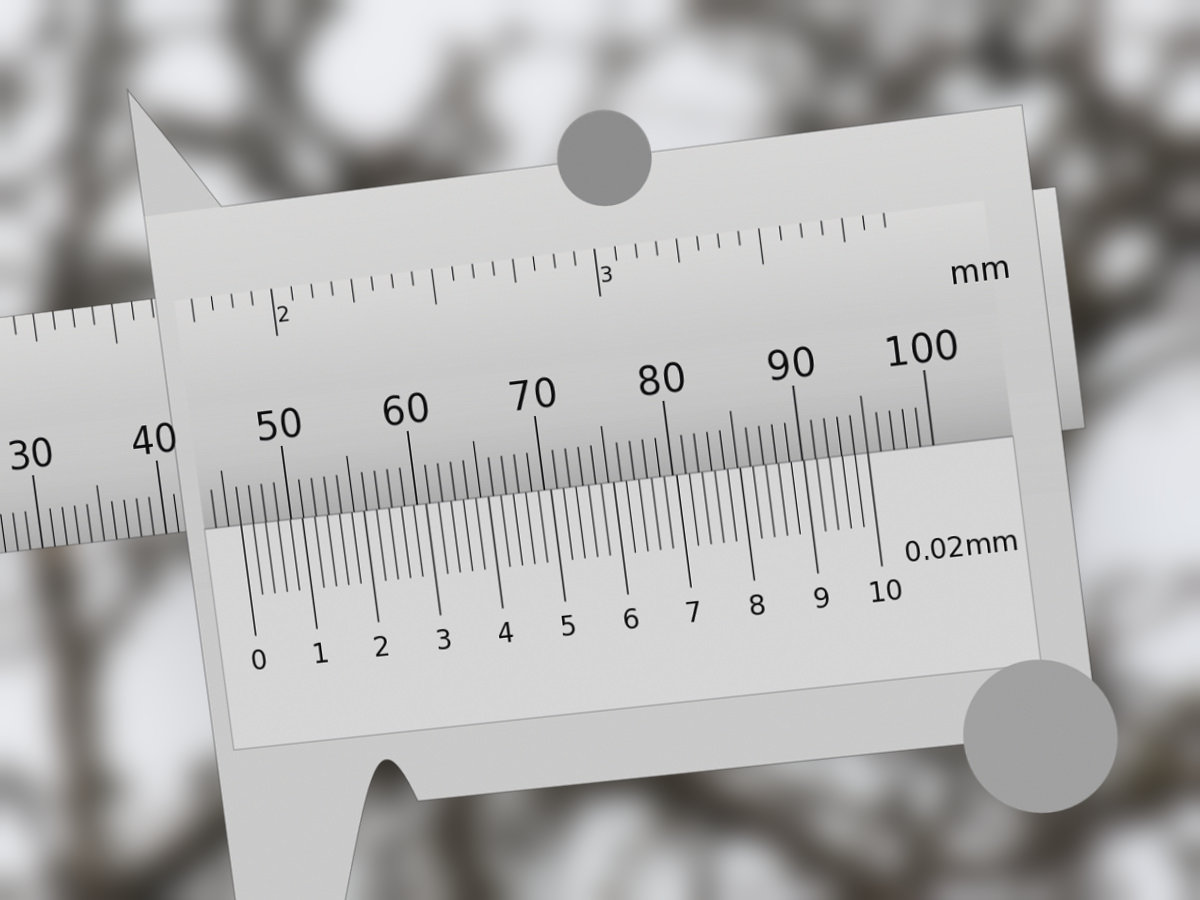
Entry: 46.0mm
